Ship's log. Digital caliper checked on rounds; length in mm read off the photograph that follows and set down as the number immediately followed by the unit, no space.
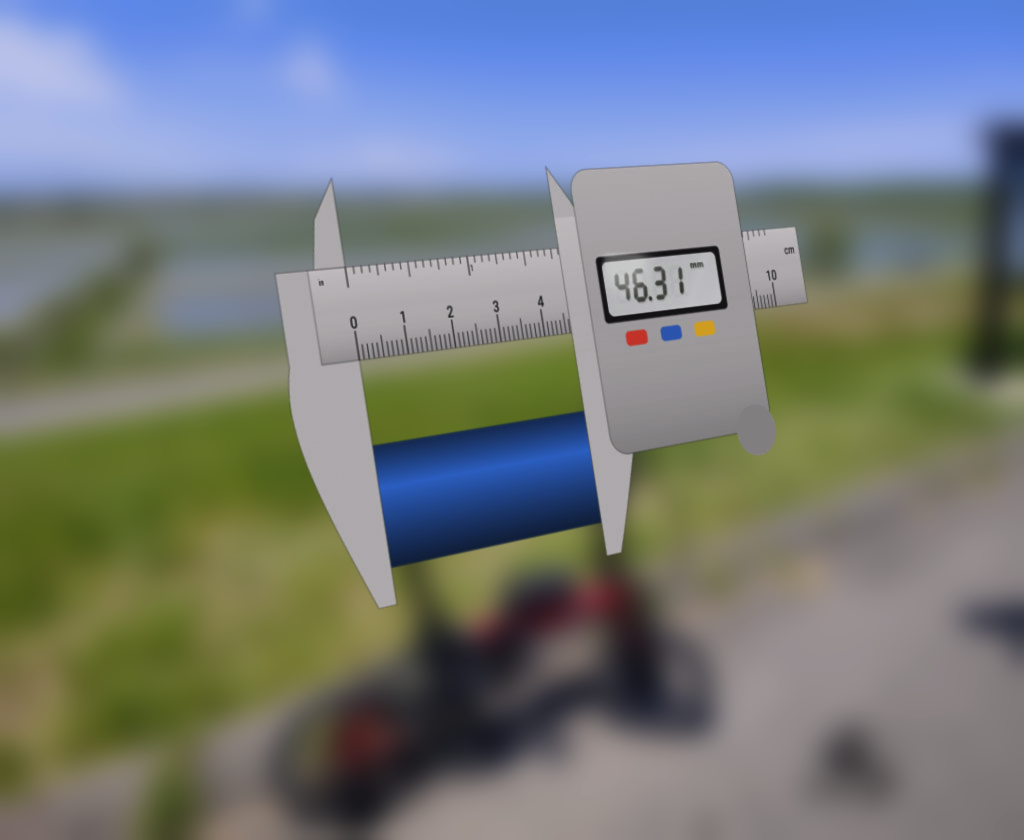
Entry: 46.31mm
